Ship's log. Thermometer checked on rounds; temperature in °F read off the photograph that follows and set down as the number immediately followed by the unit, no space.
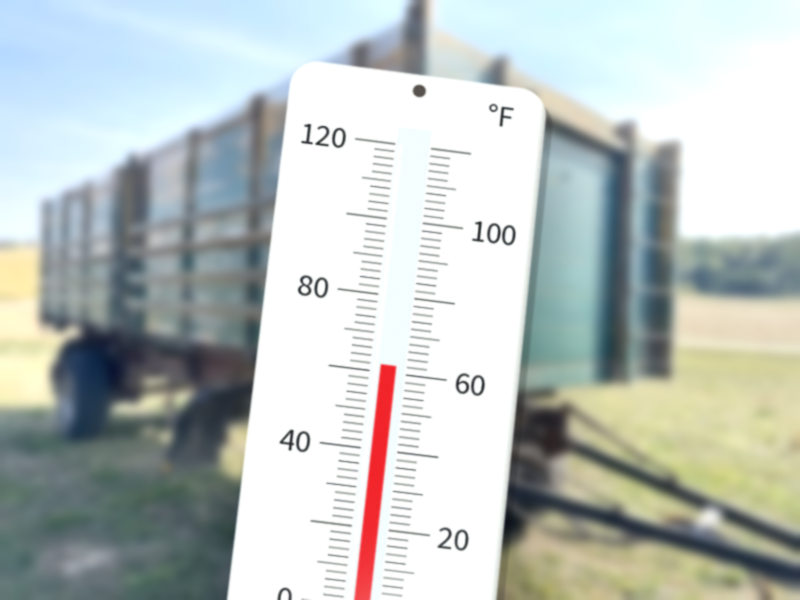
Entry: 62°F
